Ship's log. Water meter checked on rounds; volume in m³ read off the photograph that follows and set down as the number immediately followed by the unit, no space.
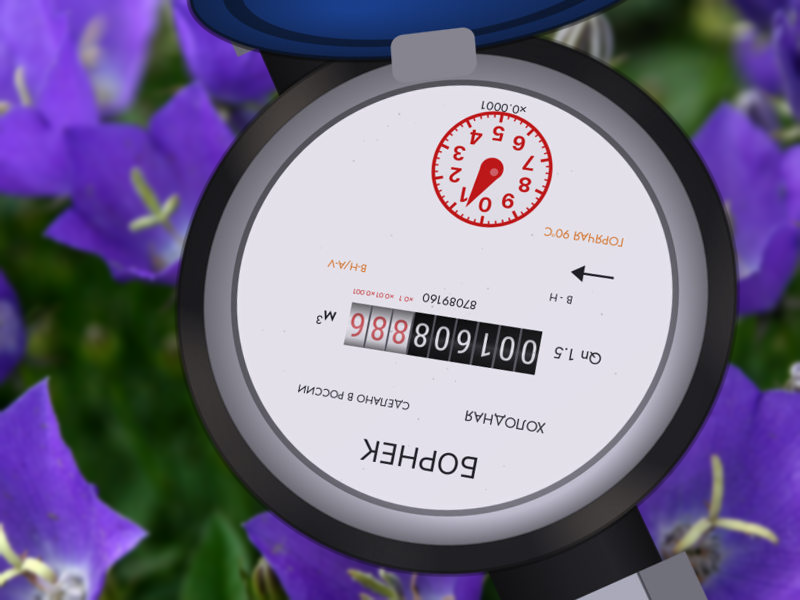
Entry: 1608.8860m³
